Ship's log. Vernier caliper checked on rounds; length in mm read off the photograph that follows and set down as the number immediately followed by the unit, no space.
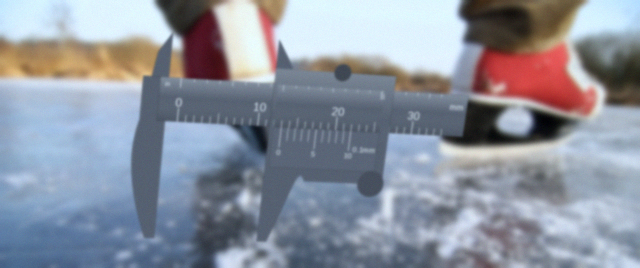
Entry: 13.0mm
